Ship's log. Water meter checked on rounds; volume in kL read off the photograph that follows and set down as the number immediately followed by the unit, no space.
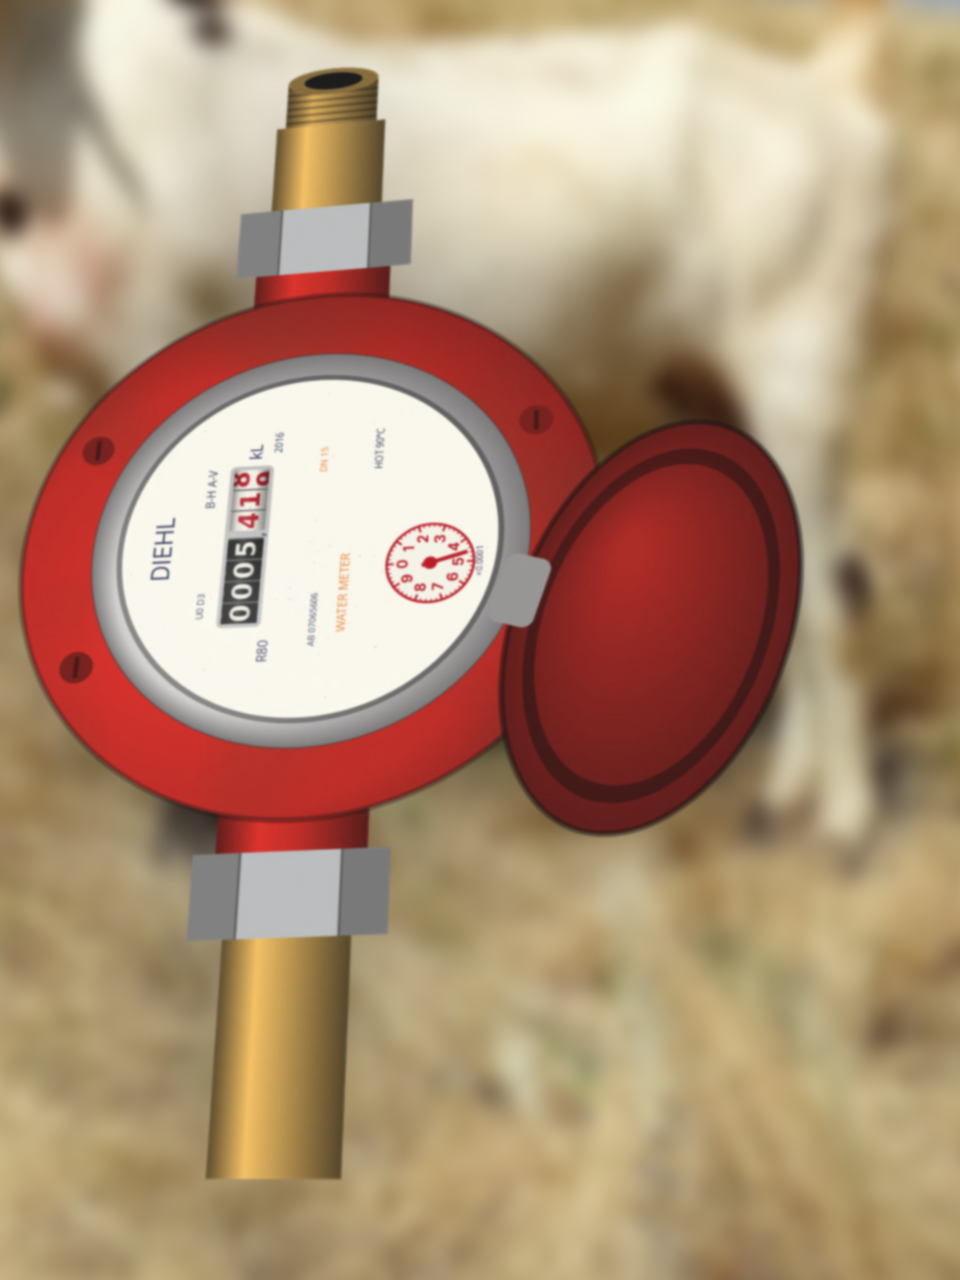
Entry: 5.4184kL
